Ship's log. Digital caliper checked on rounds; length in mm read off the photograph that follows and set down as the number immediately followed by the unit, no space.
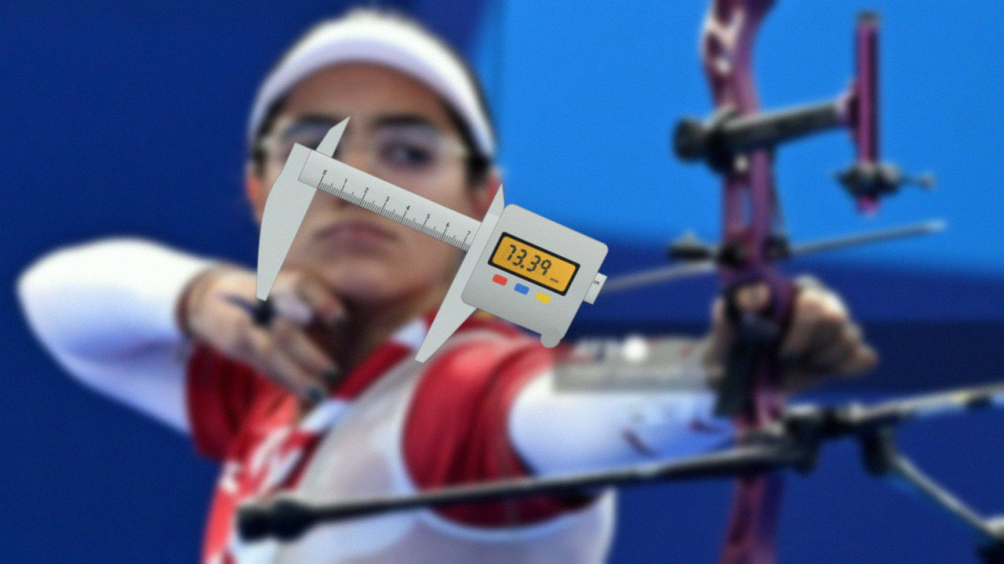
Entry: 73.39mm
